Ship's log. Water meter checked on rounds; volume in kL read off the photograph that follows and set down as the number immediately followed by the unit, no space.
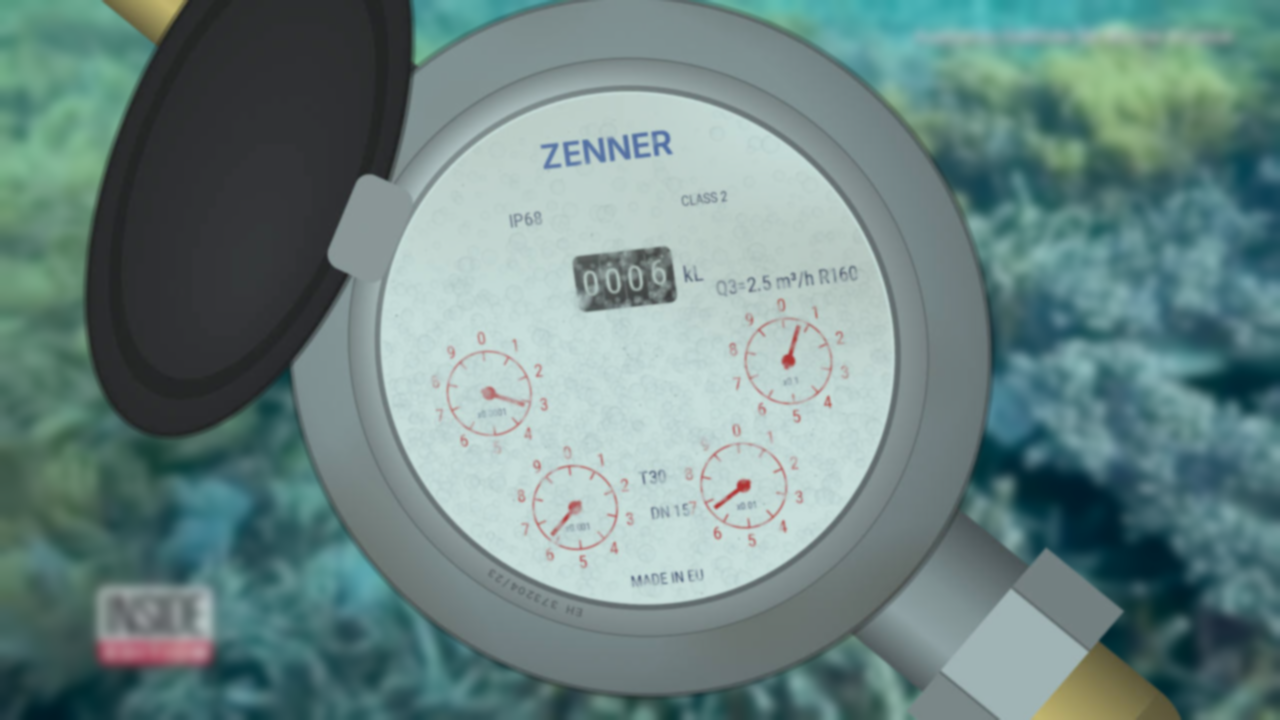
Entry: 6.0663kL
